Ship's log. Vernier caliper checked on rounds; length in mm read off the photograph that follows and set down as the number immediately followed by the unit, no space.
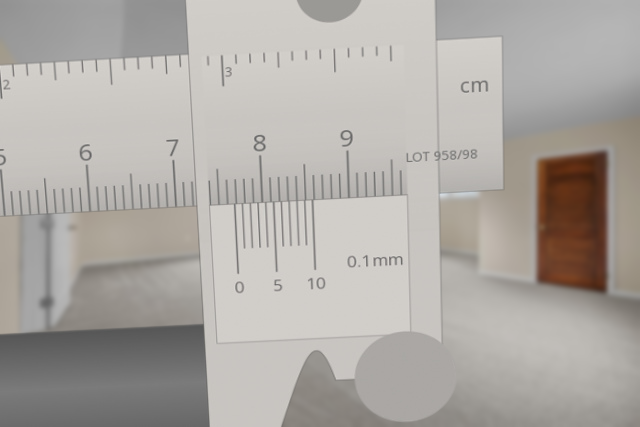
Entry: 76.8mm
